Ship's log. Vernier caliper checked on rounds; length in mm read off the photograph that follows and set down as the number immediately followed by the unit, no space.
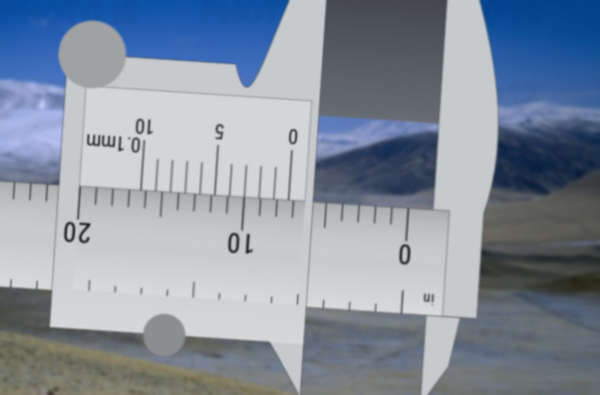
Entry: 7.3mm
